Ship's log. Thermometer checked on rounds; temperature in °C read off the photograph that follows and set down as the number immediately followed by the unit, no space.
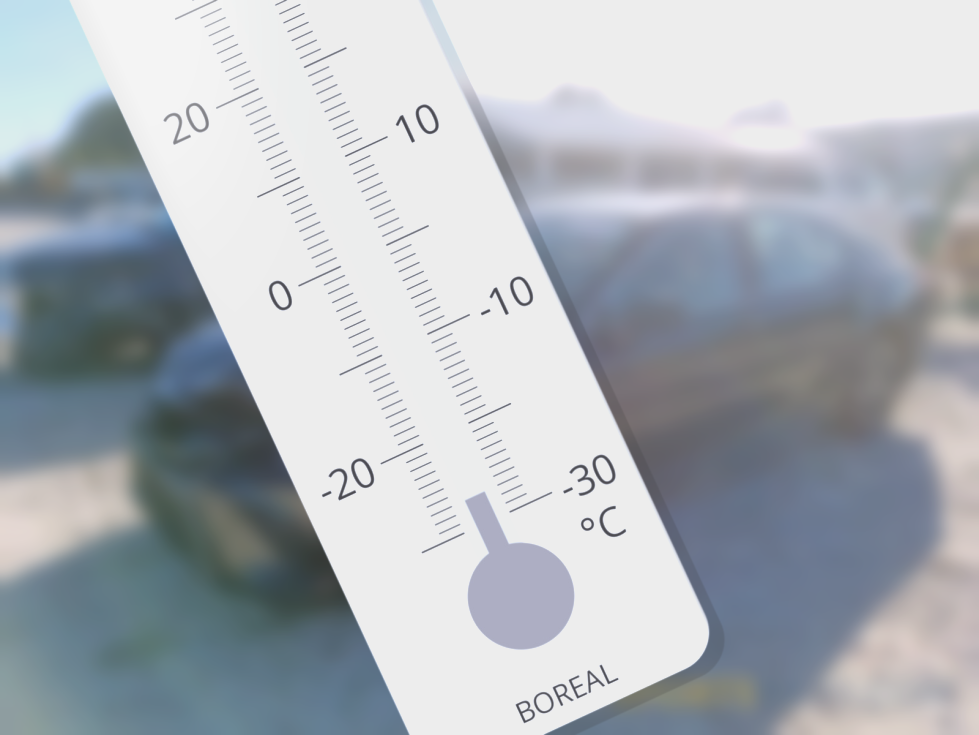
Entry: -27°C
